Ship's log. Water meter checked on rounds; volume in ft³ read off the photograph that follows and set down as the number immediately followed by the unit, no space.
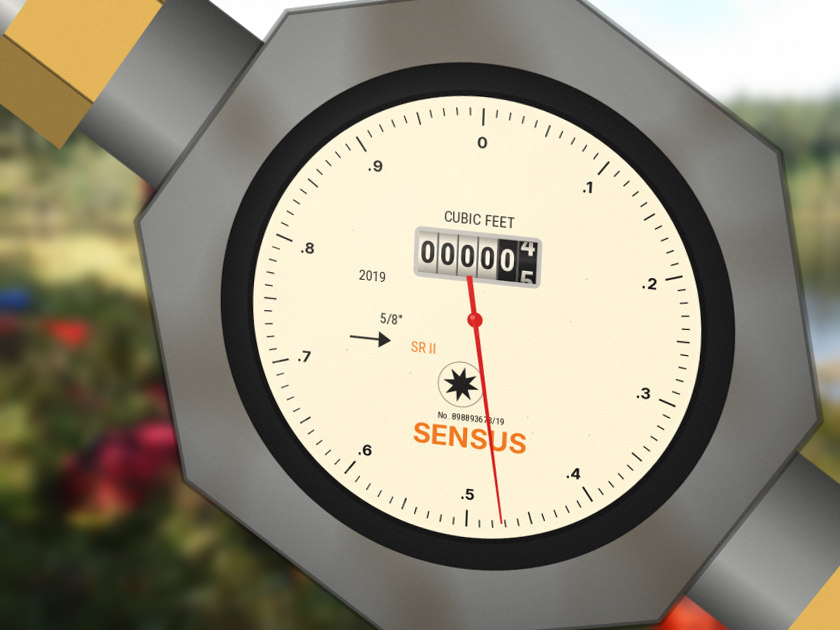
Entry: 4.47ft³
